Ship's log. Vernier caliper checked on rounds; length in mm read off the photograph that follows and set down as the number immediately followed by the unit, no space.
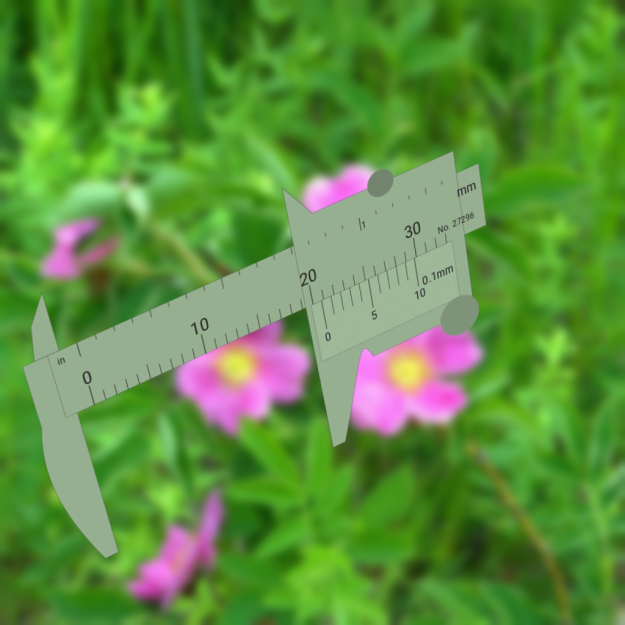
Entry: 20.8mm
